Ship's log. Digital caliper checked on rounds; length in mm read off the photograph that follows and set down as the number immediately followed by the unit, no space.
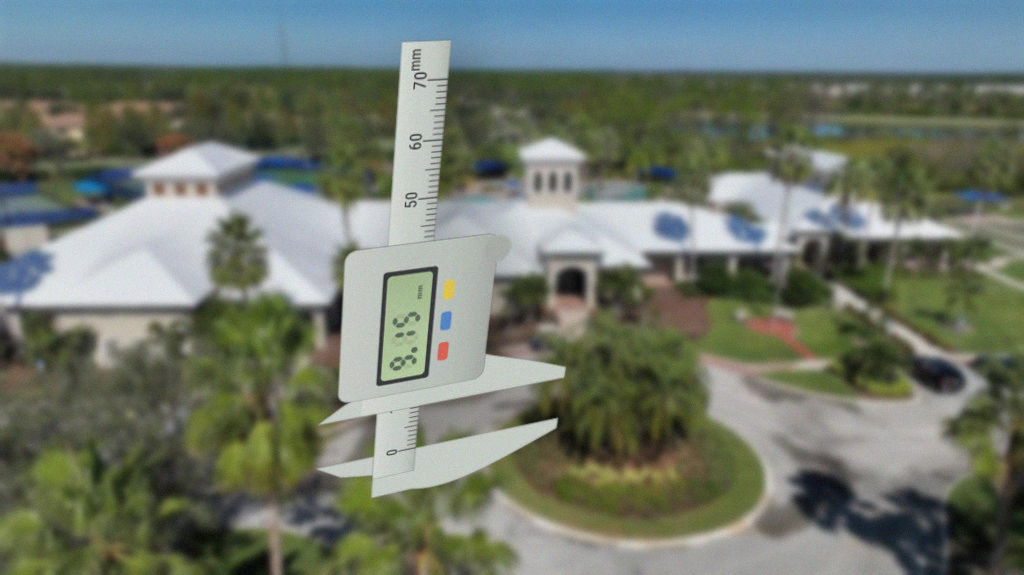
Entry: 9.15mm
